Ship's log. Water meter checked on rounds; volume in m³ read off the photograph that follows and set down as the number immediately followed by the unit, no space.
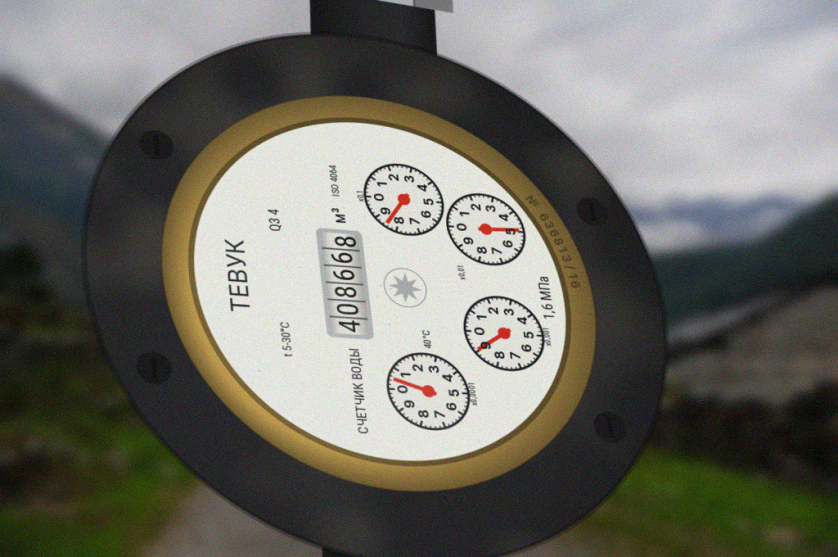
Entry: 408667.8490m³
